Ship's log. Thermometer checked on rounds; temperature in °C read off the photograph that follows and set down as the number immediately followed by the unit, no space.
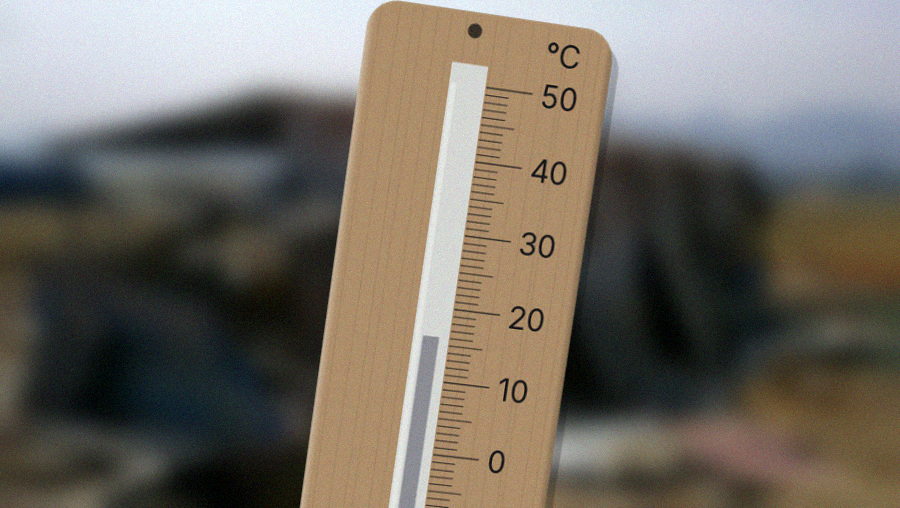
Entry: 16°C
